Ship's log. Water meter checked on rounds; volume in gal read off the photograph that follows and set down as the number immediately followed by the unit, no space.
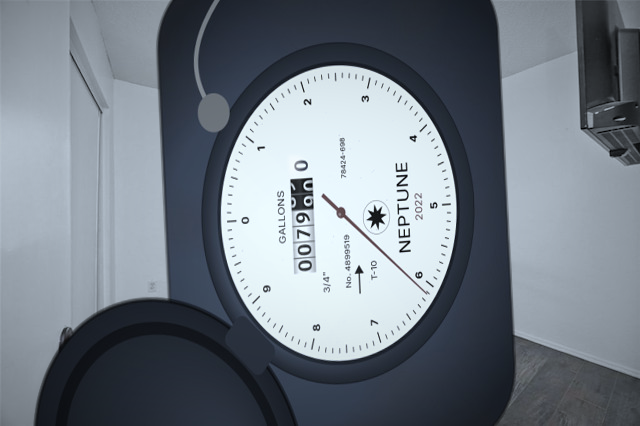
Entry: 79896.1gal
